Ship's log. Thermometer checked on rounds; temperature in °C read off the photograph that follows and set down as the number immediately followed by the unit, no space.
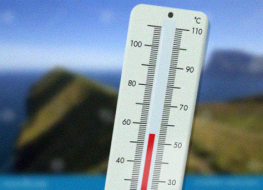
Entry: 55°C
